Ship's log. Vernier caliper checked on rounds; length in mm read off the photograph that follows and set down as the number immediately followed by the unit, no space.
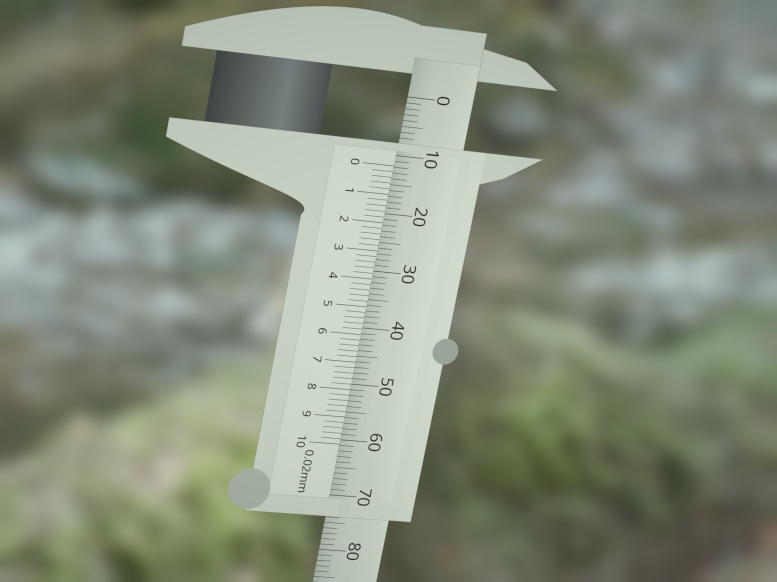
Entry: 11.8mm
